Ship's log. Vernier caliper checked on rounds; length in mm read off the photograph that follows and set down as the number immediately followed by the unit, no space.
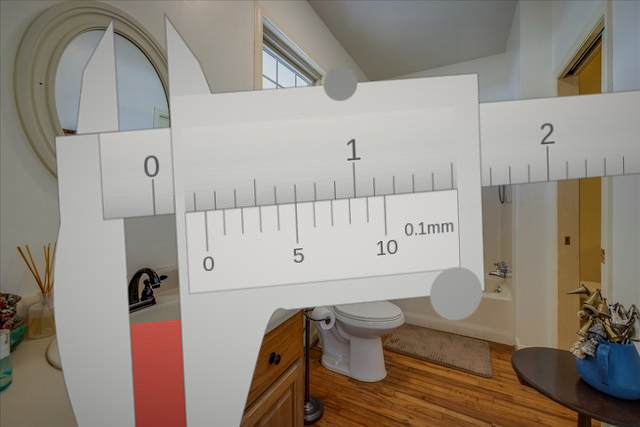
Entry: 2.5mm
